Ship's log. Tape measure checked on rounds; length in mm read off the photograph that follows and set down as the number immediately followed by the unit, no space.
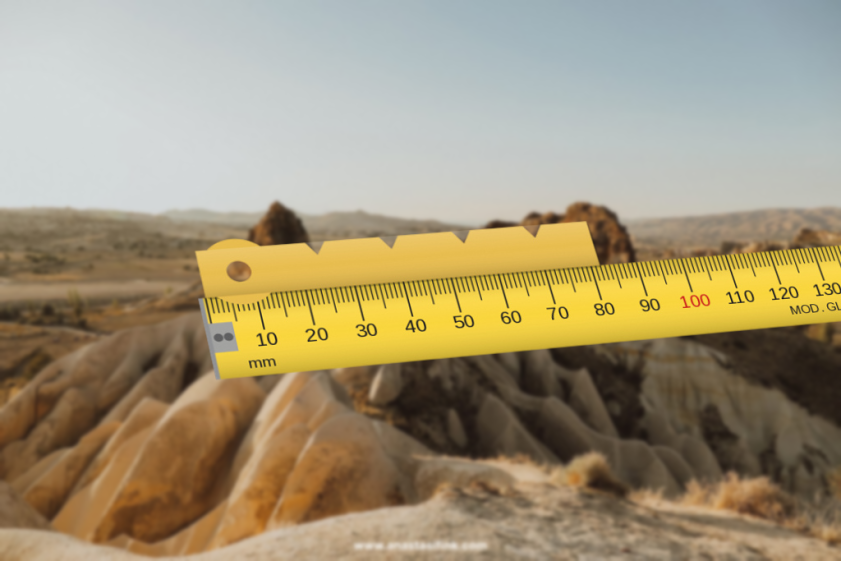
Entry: 82mm
